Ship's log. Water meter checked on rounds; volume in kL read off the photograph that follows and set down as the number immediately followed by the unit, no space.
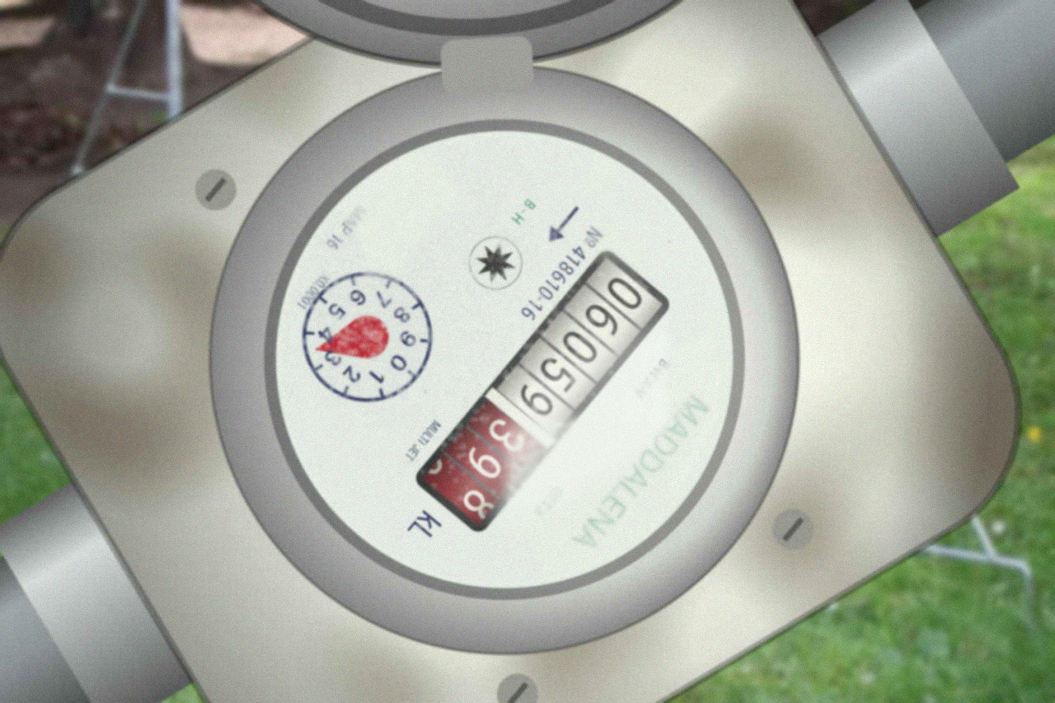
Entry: 6059.3983kL
